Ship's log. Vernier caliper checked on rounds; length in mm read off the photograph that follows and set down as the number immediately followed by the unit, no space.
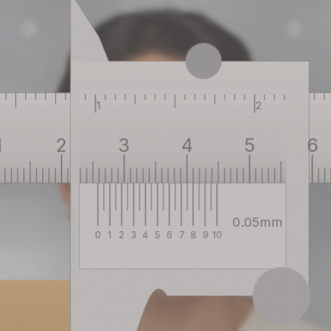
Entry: 25.8mm
